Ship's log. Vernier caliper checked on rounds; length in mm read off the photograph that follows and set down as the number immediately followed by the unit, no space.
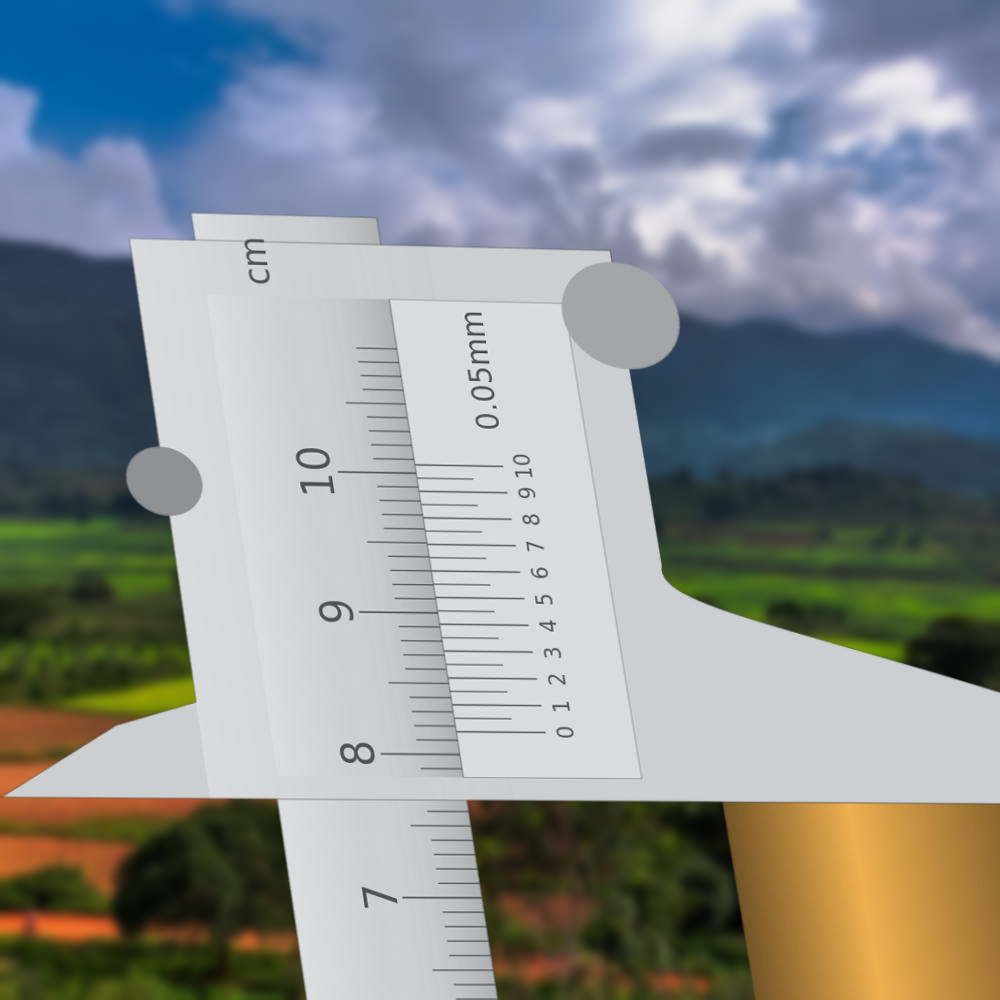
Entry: 81.6mm
